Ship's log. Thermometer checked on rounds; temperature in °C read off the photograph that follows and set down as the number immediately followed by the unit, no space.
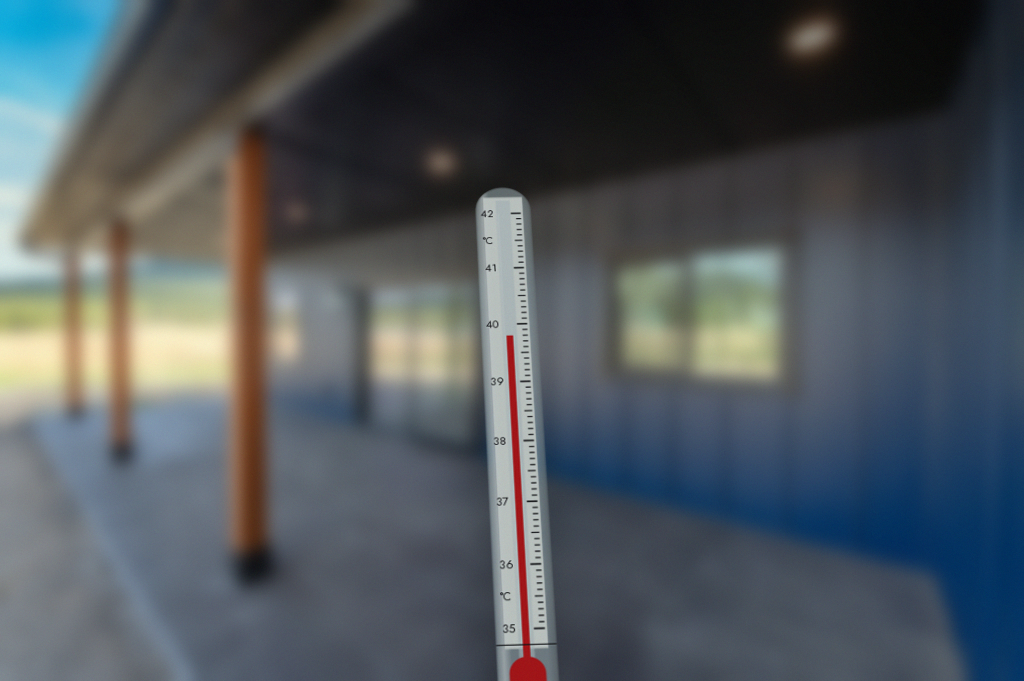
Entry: 39.8°C
